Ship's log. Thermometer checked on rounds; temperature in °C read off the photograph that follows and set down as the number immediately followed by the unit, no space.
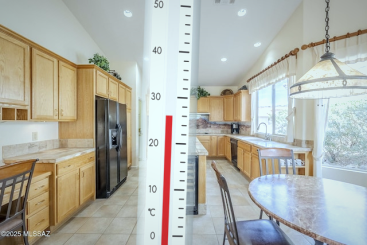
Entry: 26°C
